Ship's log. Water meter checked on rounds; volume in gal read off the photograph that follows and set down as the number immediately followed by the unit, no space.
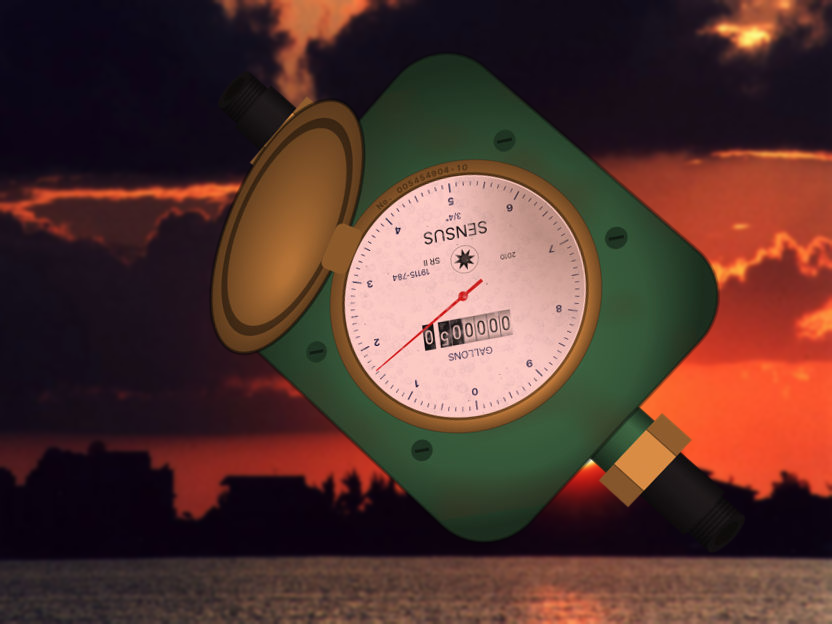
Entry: 51.6gal
